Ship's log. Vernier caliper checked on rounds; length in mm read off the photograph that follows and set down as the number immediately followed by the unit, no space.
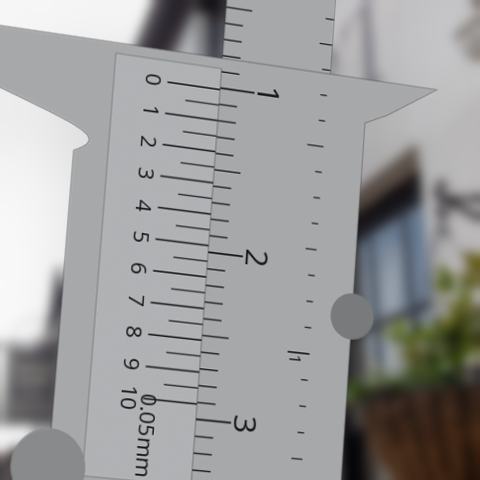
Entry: 10.1mm
